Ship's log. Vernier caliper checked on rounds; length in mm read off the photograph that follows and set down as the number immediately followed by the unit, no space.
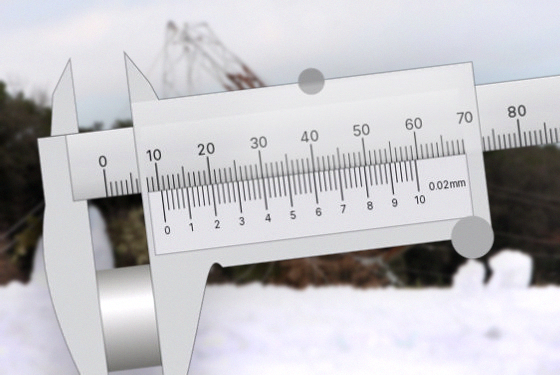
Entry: 10.5mm
